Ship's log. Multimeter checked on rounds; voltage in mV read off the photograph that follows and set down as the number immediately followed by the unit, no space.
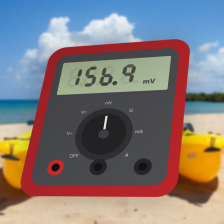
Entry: 156.9mV
